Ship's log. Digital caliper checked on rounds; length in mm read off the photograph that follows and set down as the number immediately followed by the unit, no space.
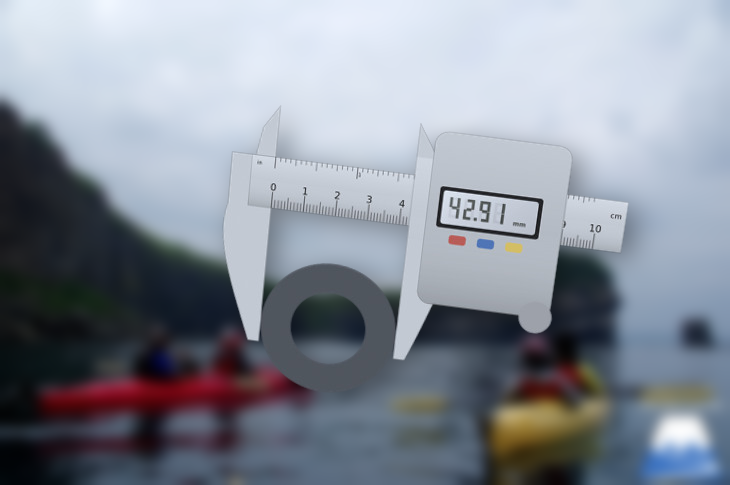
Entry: 42.91mm
